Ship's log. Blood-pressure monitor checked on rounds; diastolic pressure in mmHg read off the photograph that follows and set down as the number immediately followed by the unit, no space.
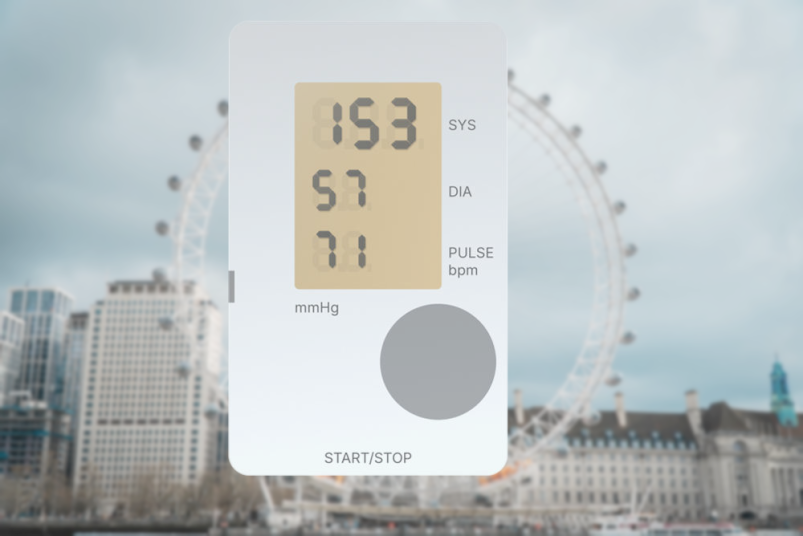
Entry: 57mmHg
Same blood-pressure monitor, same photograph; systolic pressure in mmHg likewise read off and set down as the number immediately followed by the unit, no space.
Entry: 153mmHg
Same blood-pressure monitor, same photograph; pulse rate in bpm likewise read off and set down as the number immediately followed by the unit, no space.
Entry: 71bpm
